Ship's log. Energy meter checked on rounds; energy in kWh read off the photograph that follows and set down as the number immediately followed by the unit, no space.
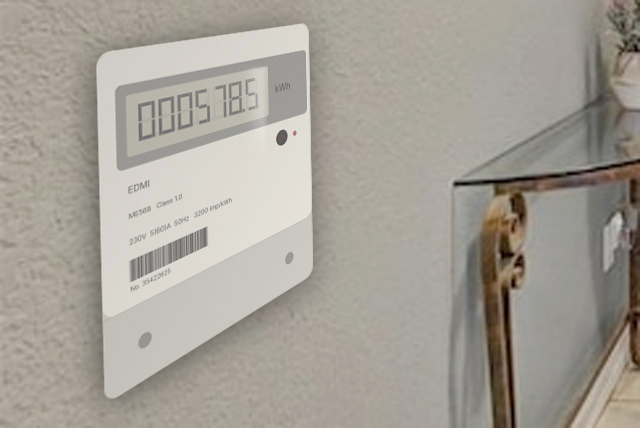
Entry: 578.5kWh
